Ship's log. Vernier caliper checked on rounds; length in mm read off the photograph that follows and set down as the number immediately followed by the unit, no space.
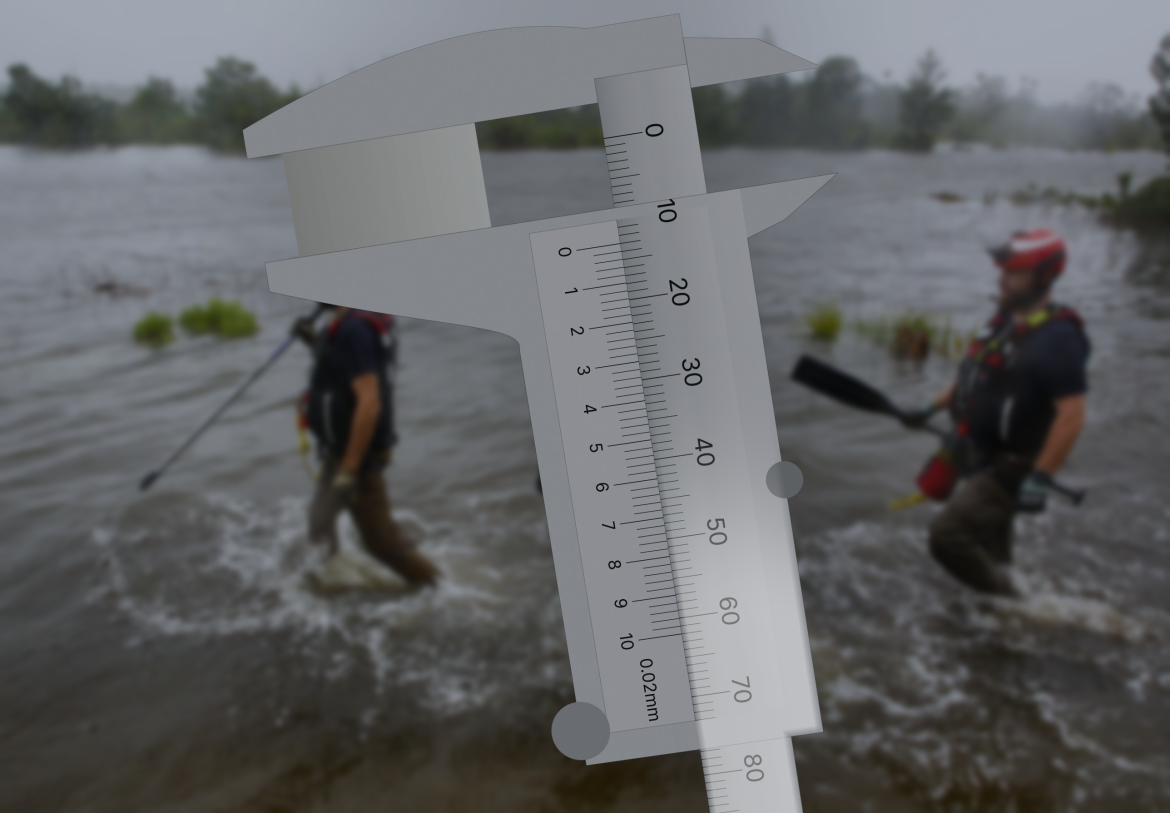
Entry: 13.0mm
